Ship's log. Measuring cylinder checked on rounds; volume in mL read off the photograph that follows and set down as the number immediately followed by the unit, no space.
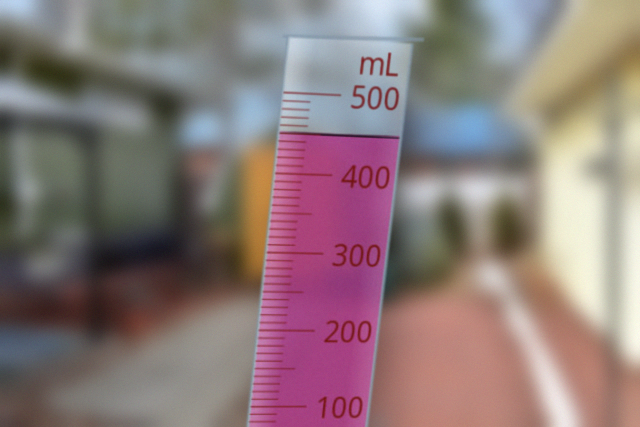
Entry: 450mL
